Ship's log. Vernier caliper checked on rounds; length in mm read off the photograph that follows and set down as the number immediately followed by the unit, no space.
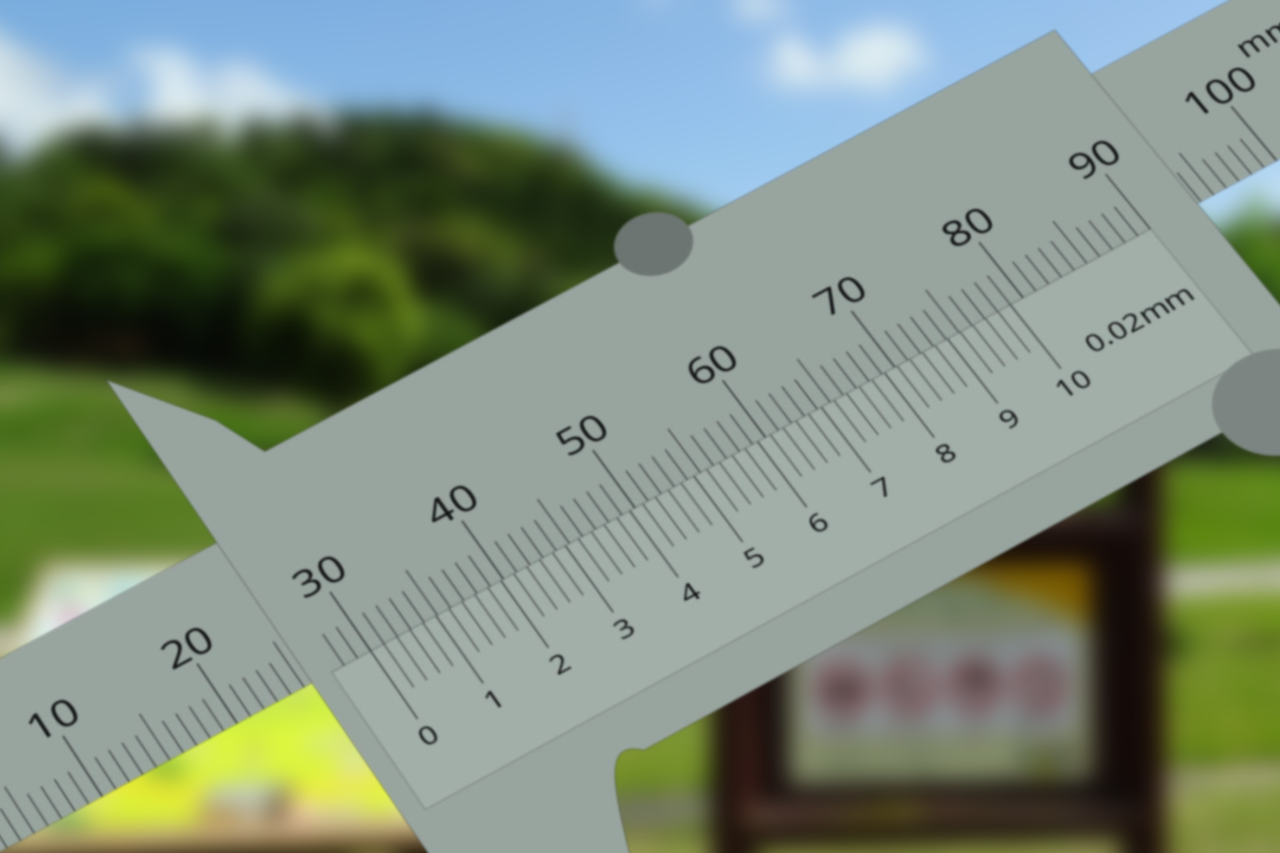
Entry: 30.0mm
